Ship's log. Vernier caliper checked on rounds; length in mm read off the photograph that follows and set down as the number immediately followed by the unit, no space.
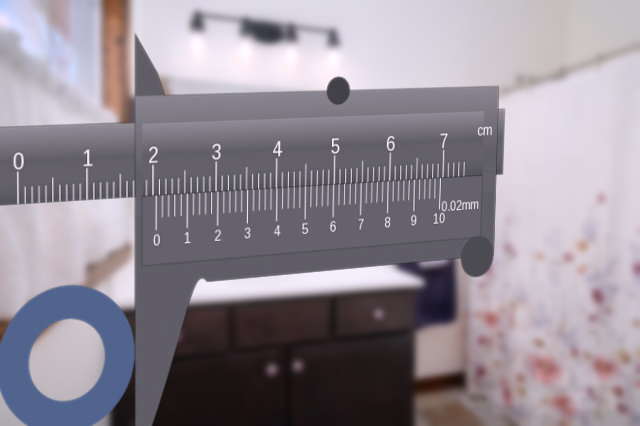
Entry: 20.5mm
